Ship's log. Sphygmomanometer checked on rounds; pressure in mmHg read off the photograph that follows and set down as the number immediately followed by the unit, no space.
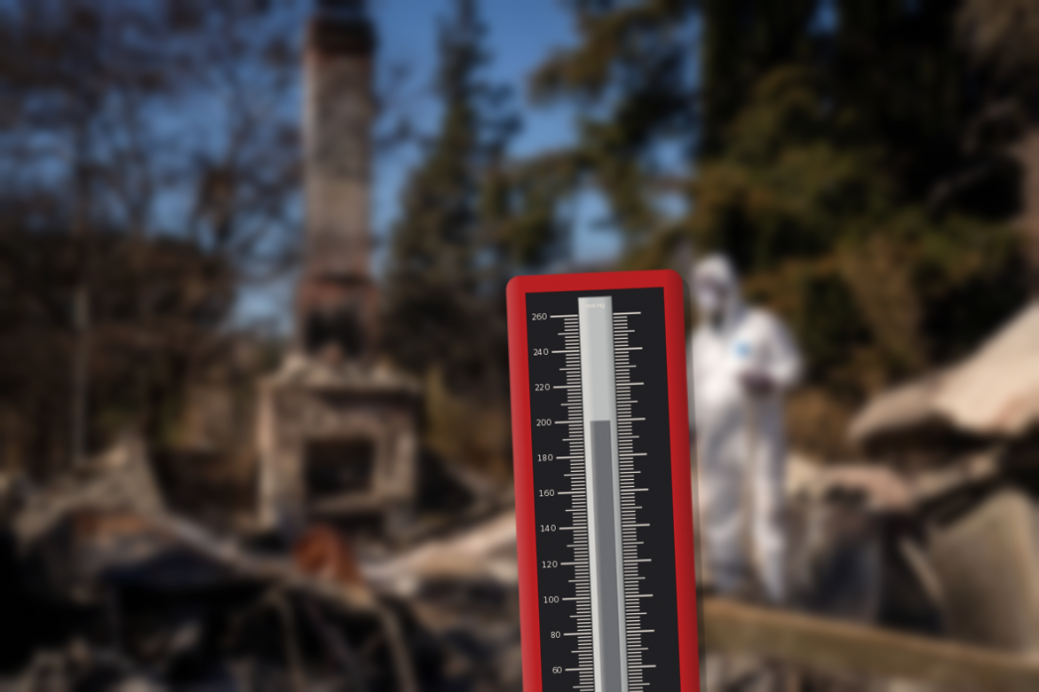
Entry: 200mmHg
